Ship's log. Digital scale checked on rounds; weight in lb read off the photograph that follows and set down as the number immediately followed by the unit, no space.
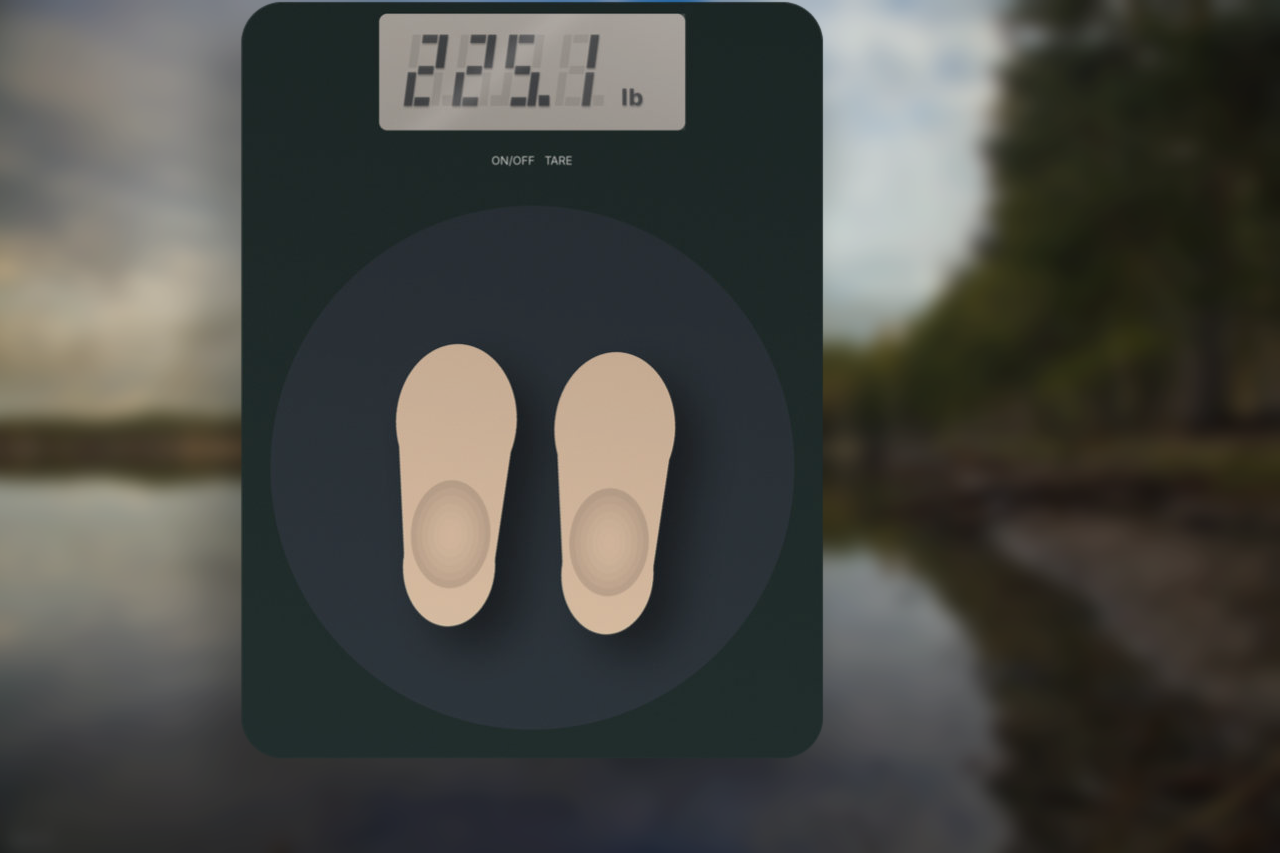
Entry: 225.1lb
